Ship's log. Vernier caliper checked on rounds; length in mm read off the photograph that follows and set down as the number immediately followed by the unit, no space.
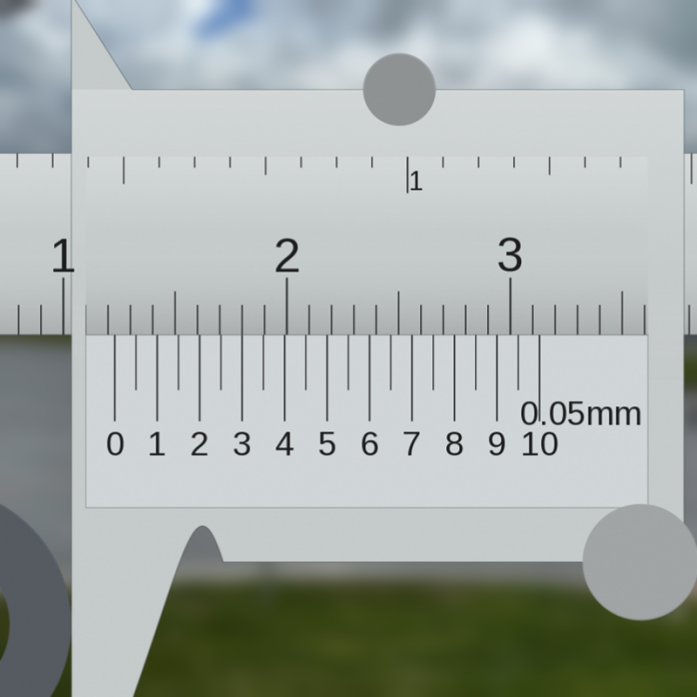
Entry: 12.30mm
